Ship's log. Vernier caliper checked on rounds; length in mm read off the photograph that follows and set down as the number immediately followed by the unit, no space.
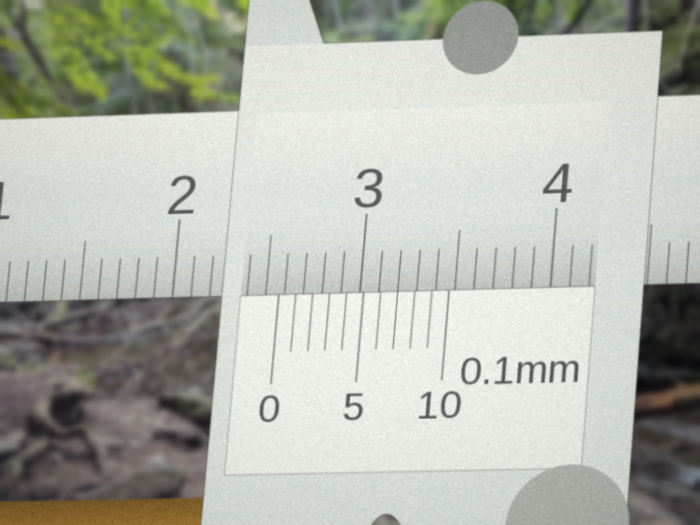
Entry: 25.7mm
